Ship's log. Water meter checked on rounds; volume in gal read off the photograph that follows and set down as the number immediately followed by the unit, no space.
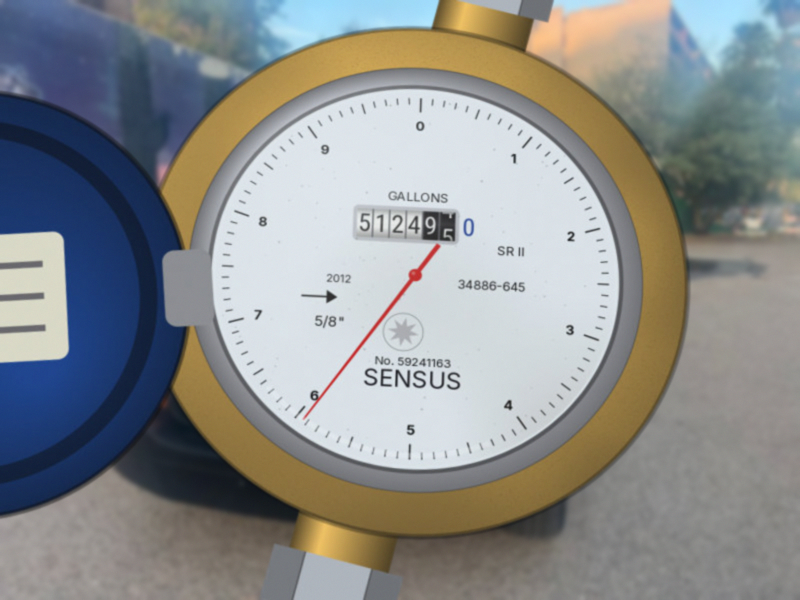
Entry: 5124945.9gal
